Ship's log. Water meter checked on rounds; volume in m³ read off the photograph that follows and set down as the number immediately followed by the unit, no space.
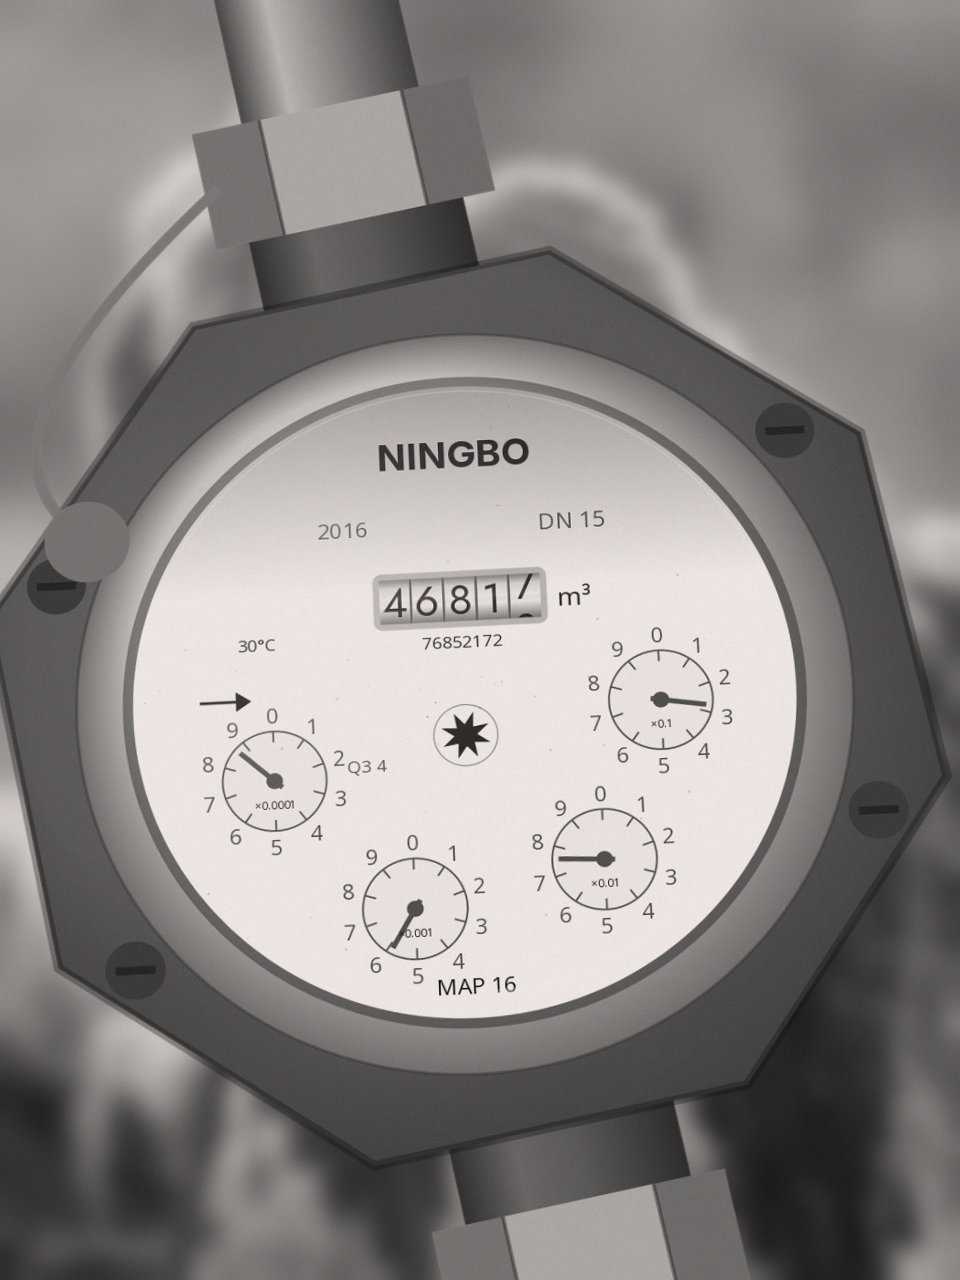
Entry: 46817.2758m³
